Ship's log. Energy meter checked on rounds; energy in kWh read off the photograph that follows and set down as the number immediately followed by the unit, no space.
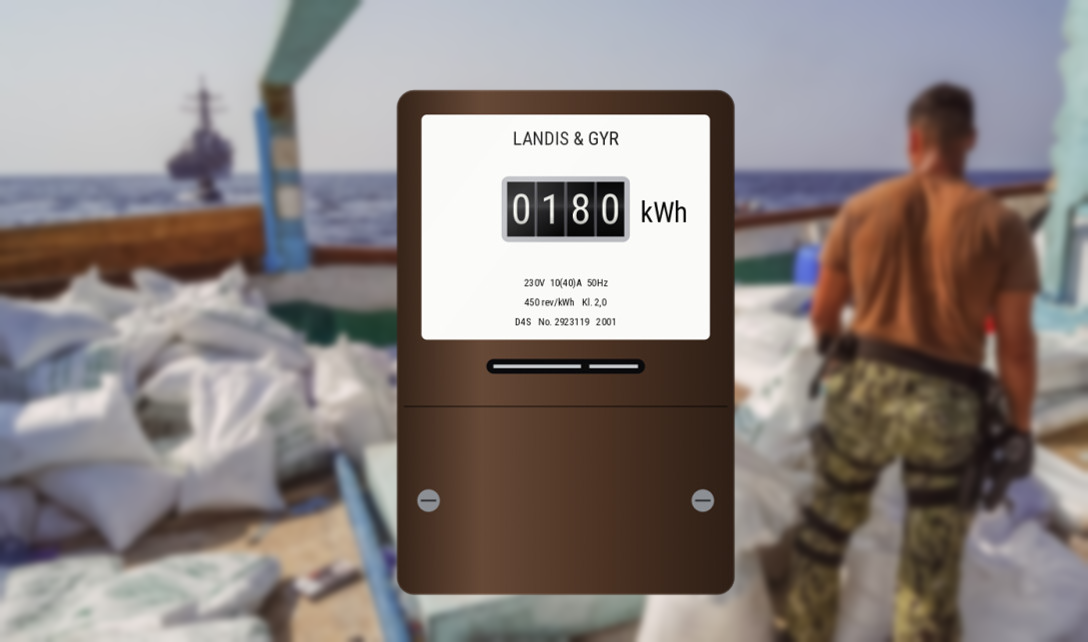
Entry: 180kWh
